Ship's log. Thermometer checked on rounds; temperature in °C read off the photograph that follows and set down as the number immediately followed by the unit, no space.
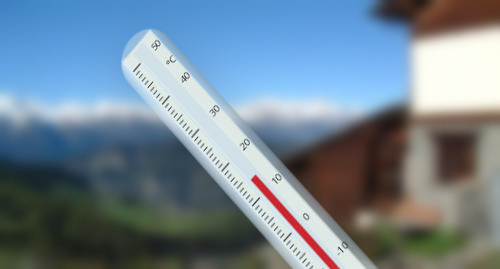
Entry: 14°C
